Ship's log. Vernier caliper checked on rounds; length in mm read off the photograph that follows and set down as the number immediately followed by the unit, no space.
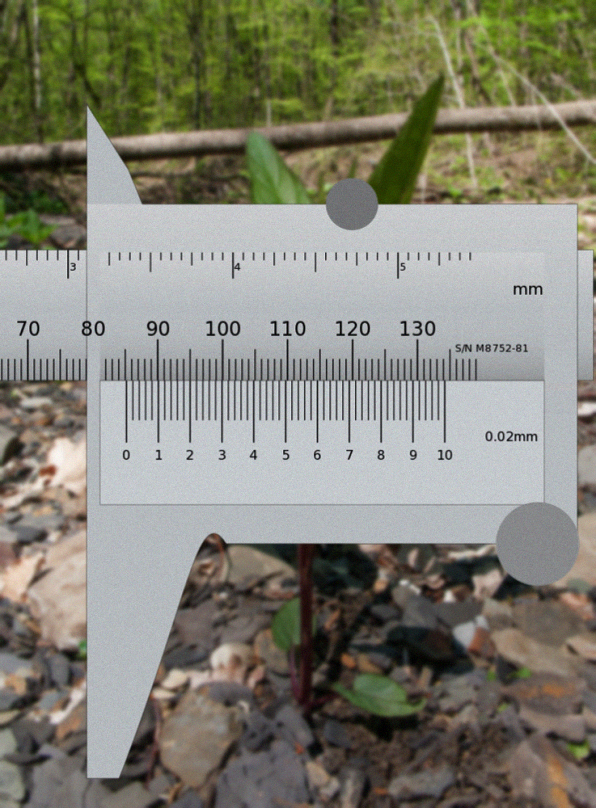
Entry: 85.2mm
